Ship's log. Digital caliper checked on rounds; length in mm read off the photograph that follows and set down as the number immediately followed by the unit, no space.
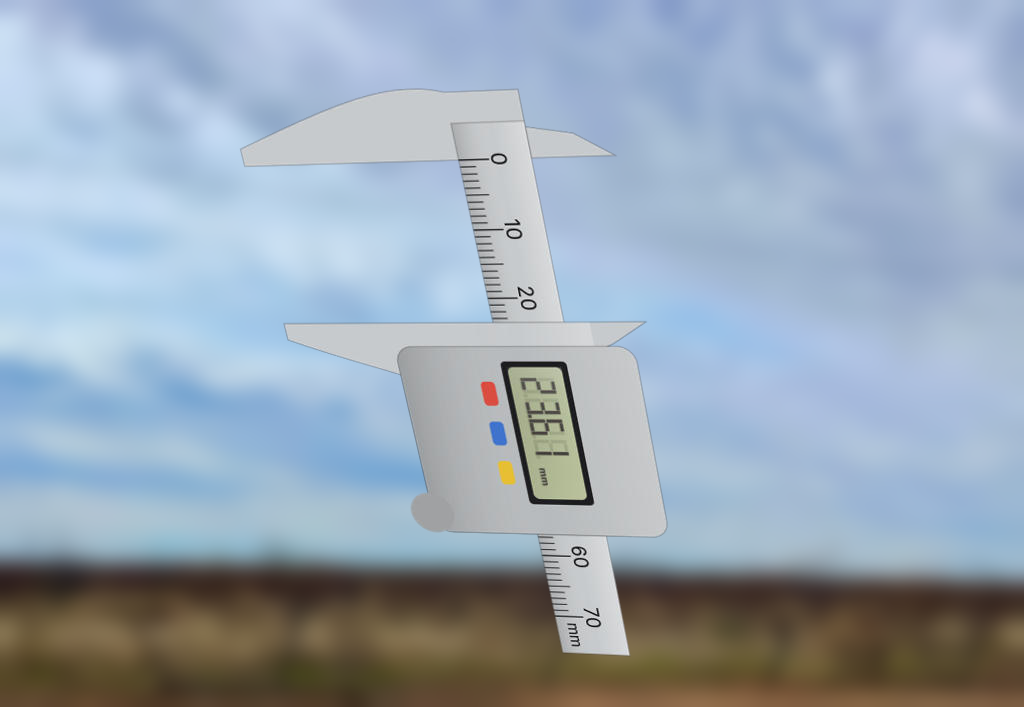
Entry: 23.61mm
